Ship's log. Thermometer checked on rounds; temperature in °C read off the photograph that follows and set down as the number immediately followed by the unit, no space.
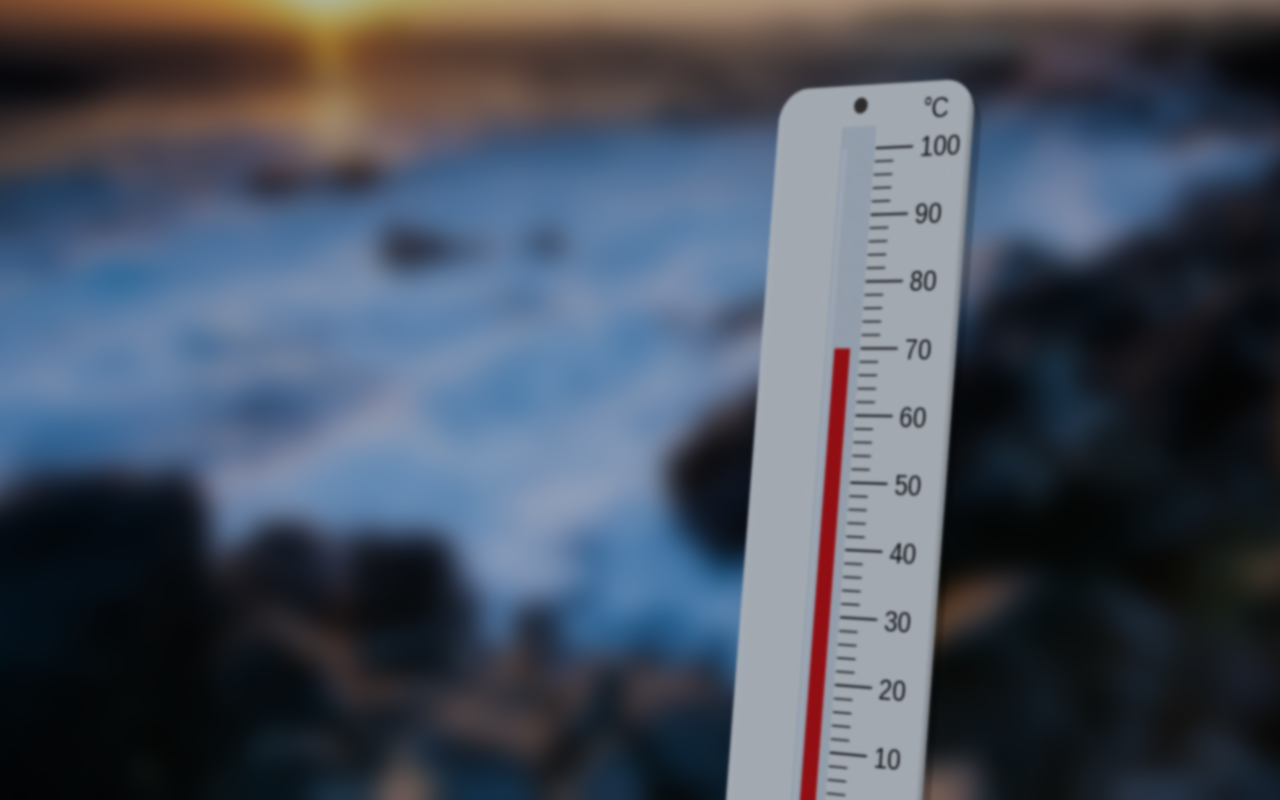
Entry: 70°C
